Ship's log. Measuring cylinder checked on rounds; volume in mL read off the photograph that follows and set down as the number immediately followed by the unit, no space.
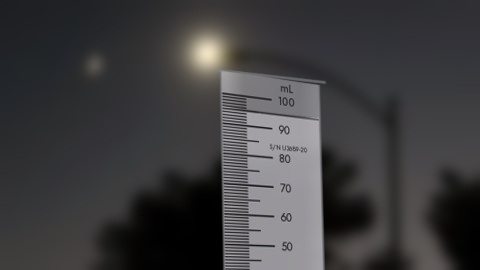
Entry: 95mL
